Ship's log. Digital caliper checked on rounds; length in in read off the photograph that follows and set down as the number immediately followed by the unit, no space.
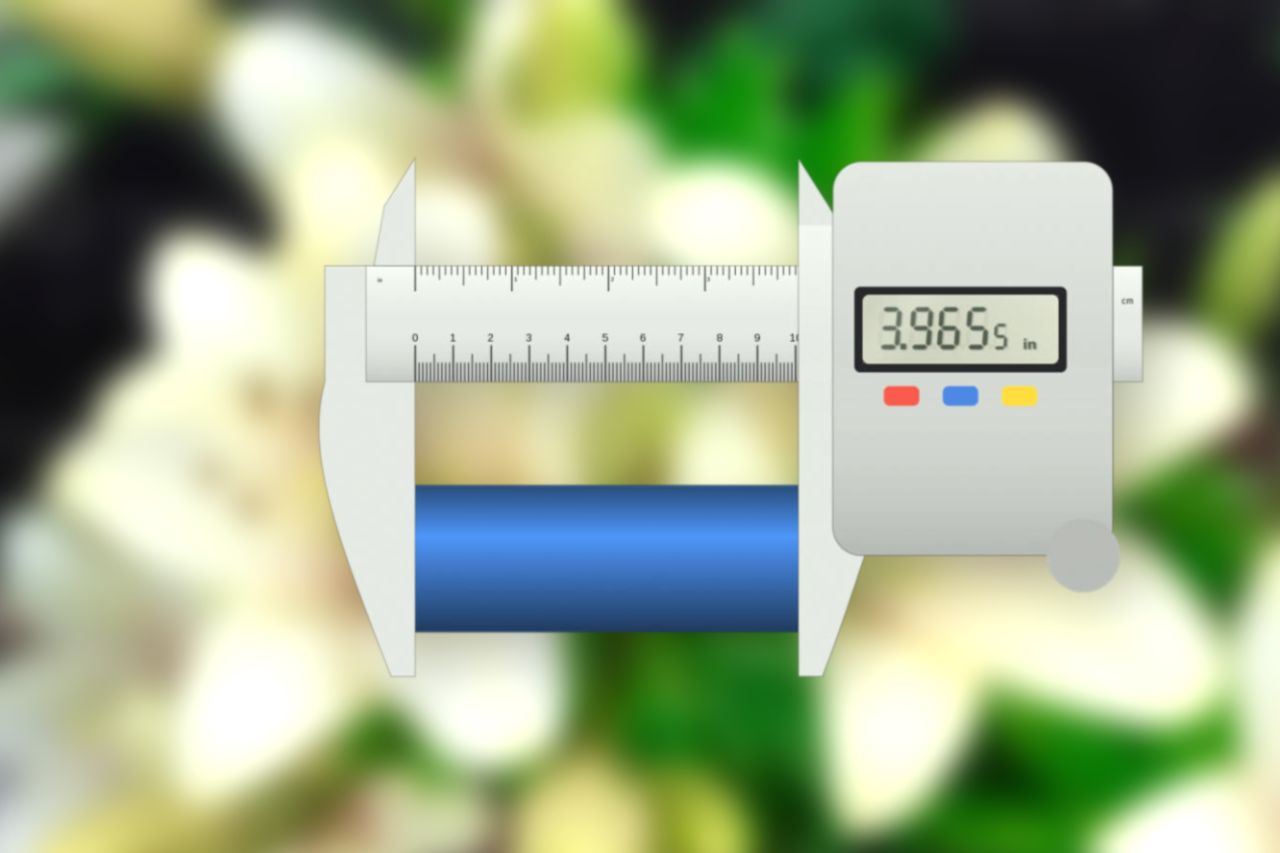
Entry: 3.9655in
